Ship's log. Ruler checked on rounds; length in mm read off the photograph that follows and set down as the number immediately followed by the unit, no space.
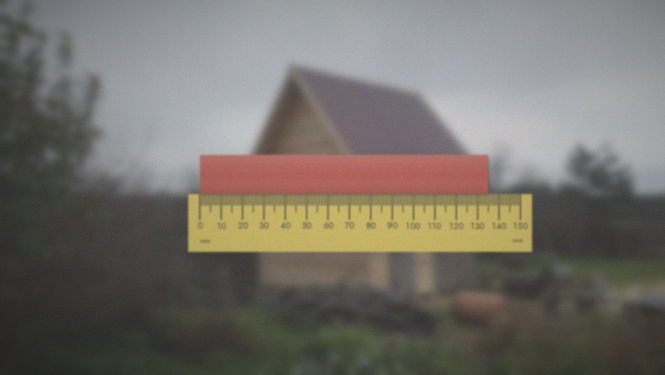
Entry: 135mm
